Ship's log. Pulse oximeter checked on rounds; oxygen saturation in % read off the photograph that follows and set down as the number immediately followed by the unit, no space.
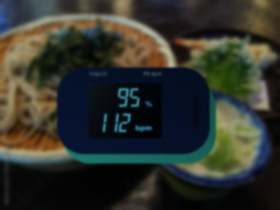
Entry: 95%
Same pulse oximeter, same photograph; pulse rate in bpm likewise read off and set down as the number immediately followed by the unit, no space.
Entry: 112bpm
